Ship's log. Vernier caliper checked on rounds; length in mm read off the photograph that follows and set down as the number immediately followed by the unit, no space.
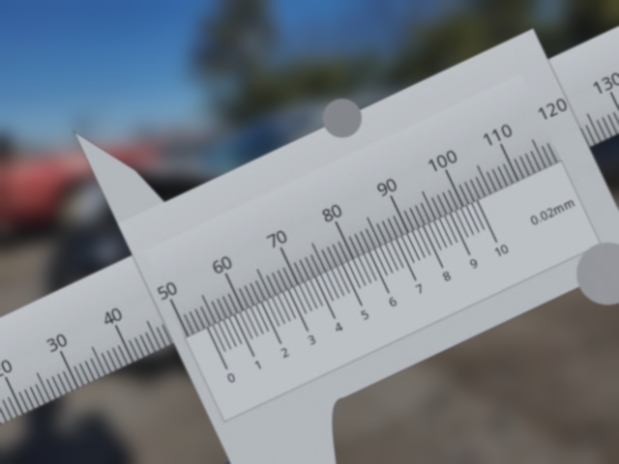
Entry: 53.5mm
